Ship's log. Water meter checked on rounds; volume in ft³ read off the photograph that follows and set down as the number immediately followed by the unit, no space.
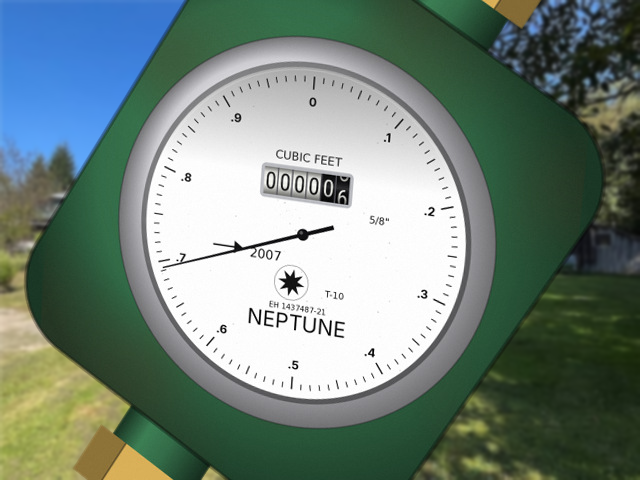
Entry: 5.69ft³
